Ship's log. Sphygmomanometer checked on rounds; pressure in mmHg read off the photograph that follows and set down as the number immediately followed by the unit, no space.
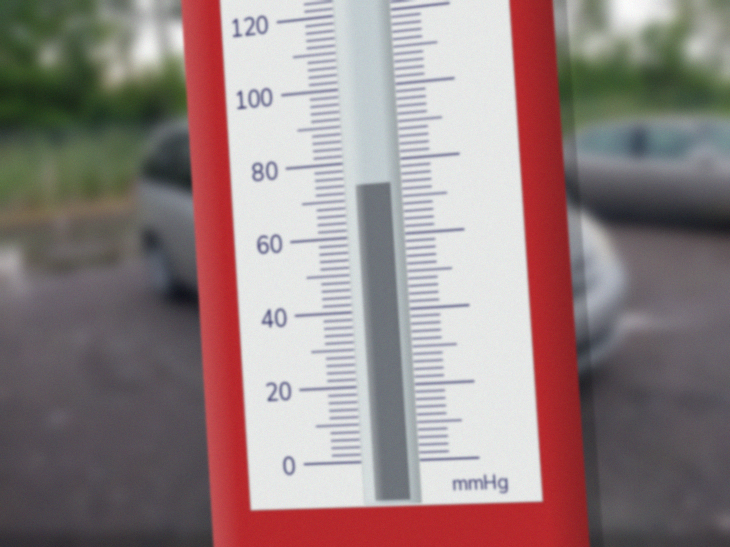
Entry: 74mmHg
